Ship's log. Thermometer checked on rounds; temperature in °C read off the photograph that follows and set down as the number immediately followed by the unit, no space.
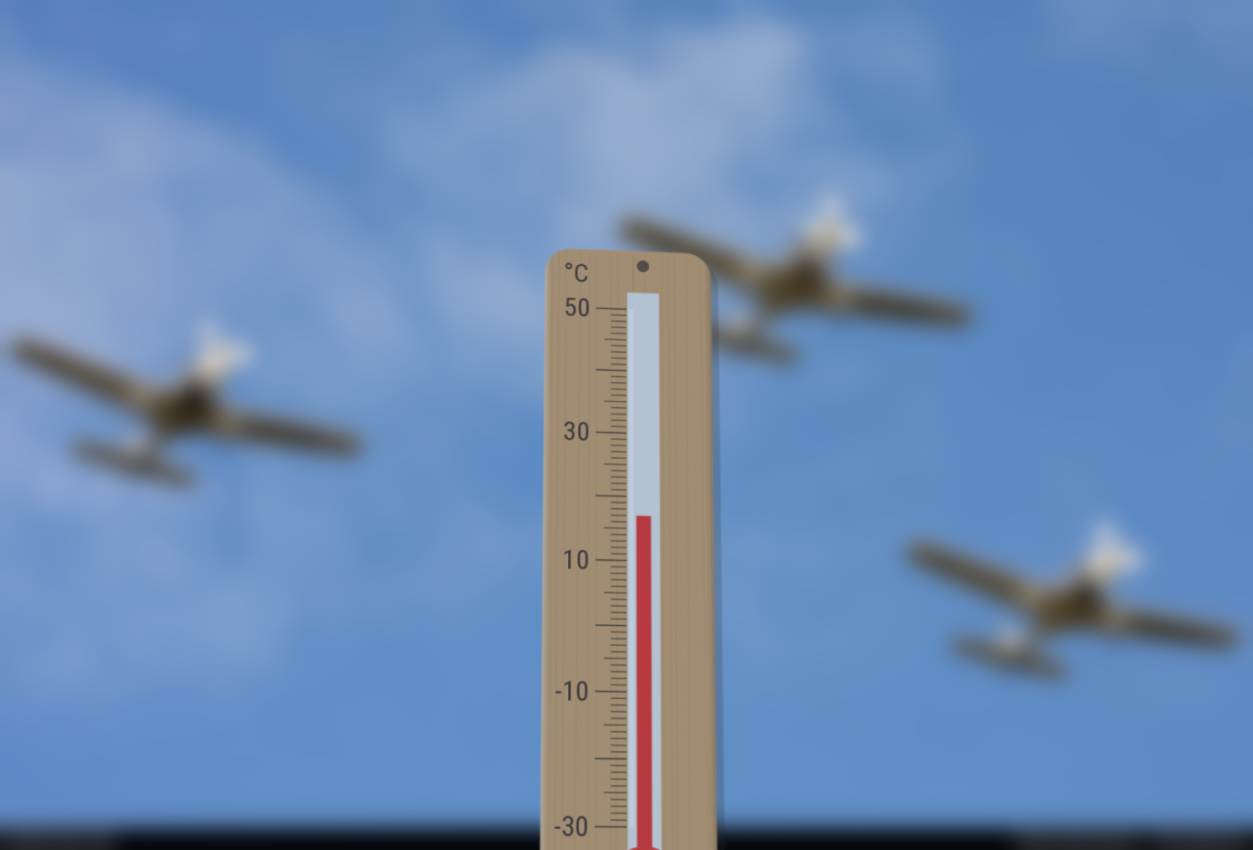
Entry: 17°C
